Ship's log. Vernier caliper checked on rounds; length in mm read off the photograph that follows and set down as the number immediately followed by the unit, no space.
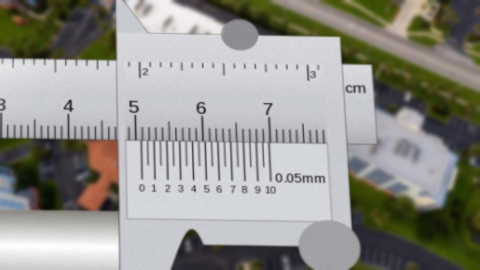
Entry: 50.8mm
